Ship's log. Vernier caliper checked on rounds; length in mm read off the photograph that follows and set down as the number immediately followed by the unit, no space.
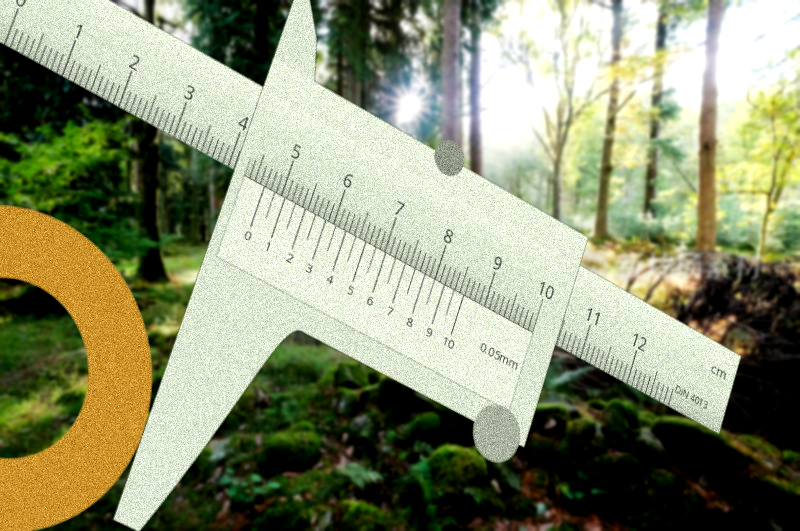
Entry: 46.8mm
